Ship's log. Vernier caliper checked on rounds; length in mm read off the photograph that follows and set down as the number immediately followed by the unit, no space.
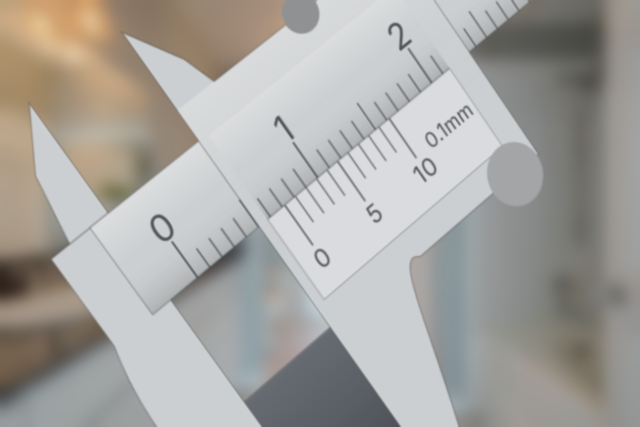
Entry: 7.2mm
